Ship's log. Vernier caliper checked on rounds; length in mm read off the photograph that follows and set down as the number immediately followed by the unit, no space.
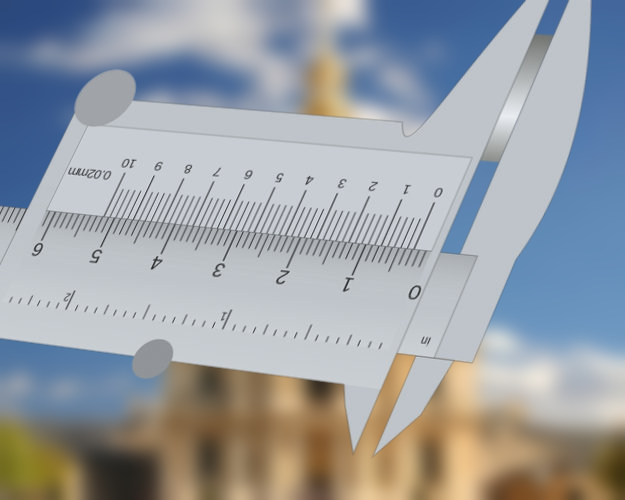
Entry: 2.8mm
